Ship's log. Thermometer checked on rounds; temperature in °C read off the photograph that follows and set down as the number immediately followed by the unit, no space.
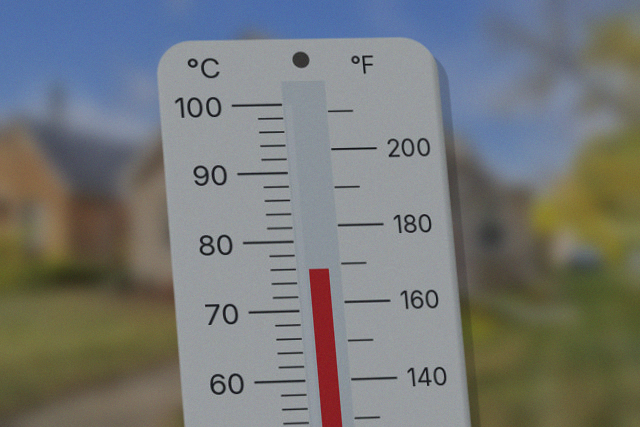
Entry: 76°C
